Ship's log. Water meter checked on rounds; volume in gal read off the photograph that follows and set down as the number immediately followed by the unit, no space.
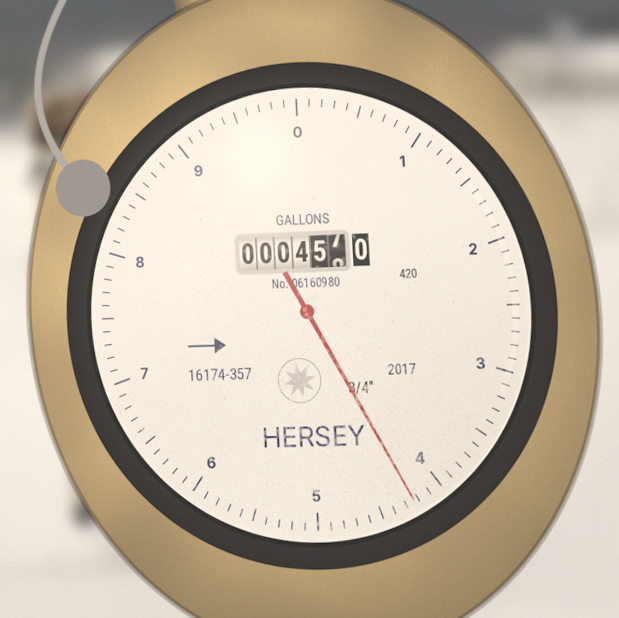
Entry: 4574.2gal
